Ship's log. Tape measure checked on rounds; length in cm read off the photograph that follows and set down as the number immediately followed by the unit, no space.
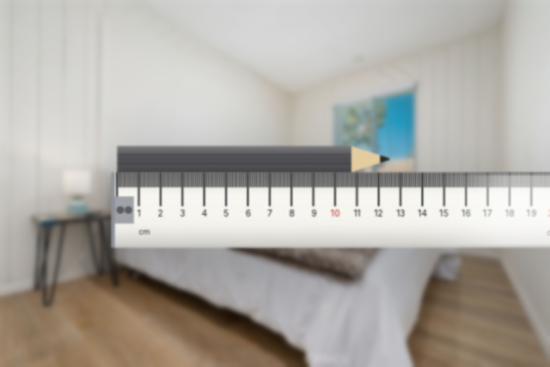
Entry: 12.5cm
